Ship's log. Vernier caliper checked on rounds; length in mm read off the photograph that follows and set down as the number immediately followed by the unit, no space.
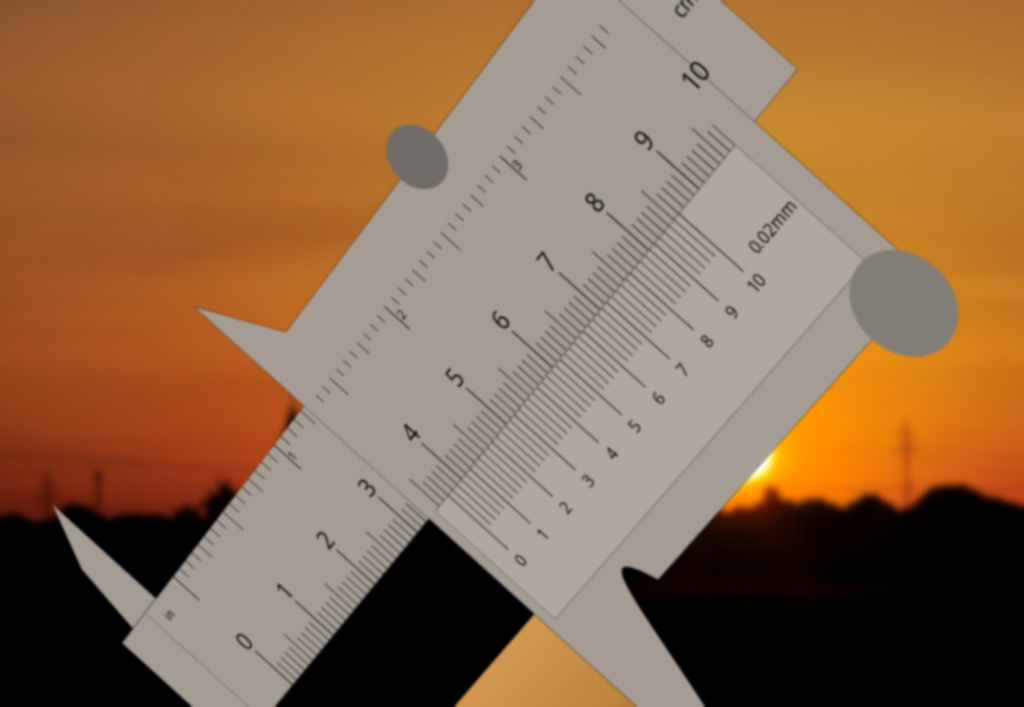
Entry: 37.0mm
